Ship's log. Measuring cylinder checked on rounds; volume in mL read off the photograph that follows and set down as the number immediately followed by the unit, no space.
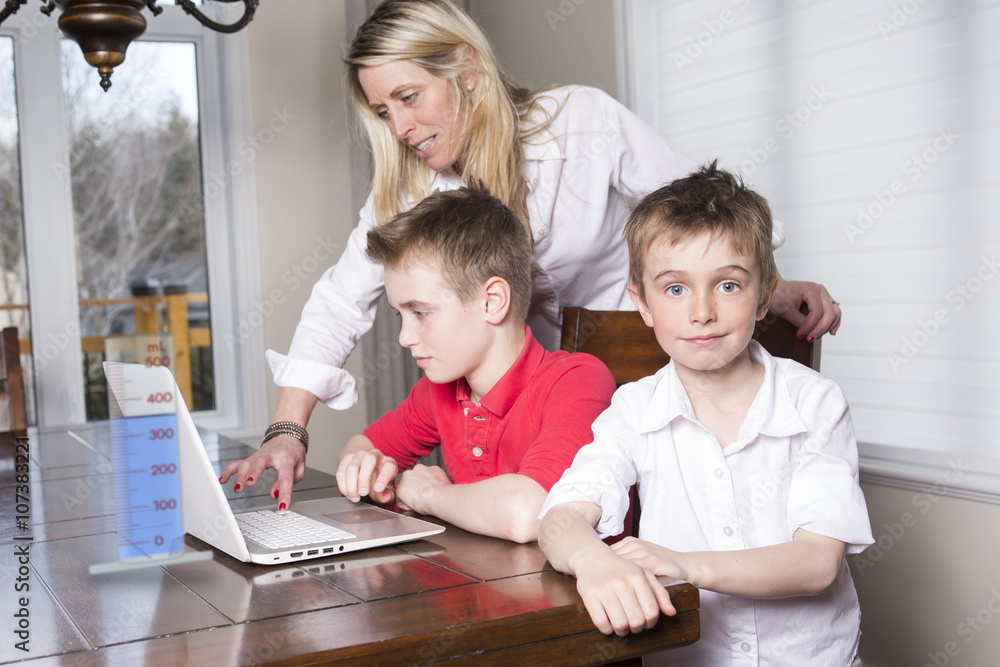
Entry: 350mL
